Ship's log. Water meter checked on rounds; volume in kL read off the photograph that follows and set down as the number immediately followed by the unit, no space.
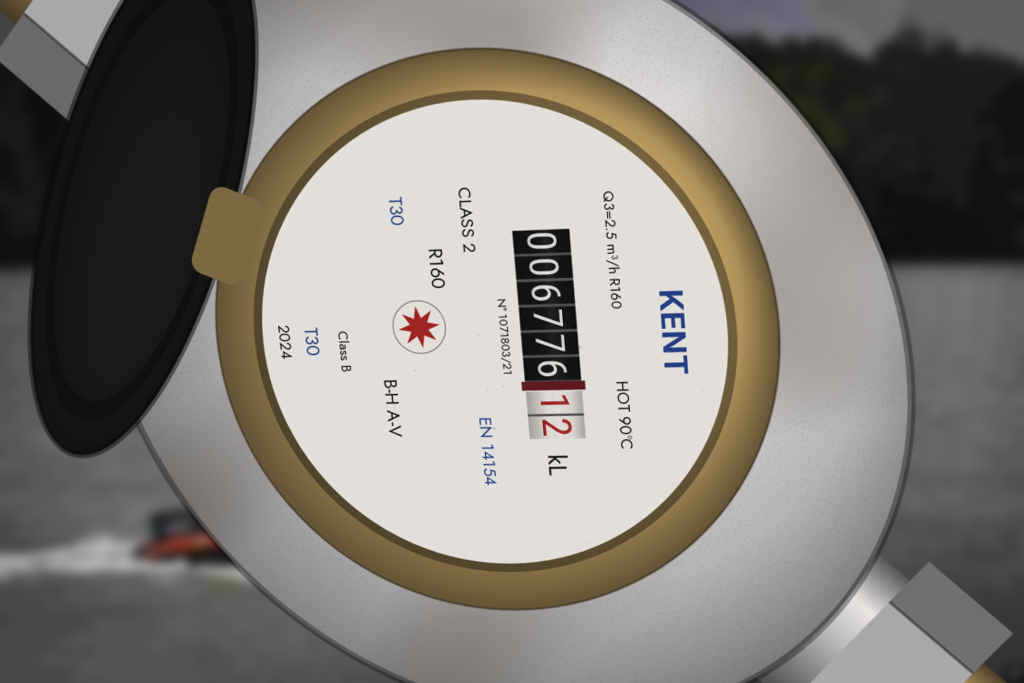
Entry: 6776.12kL
